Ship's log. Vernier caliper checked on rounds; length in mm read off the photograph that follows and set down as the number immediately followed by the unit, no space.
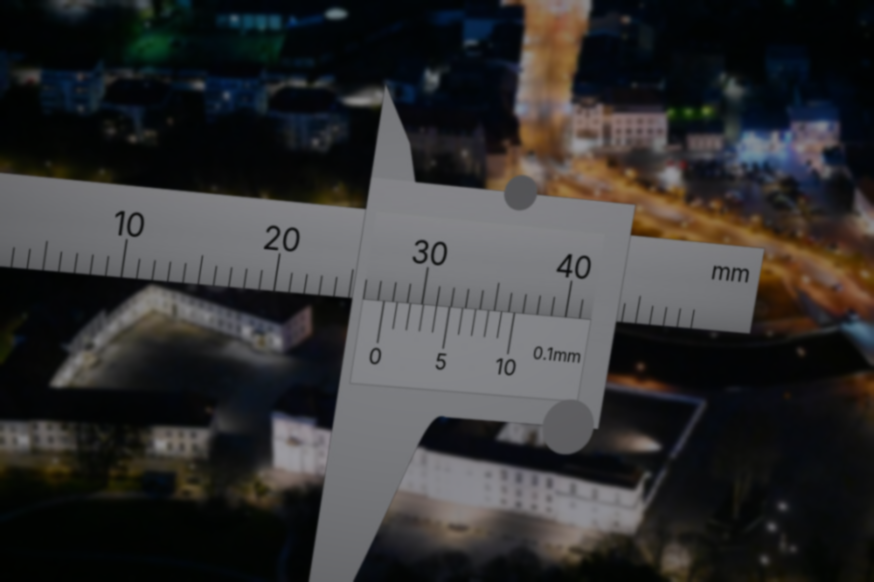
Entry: 27.4mm
